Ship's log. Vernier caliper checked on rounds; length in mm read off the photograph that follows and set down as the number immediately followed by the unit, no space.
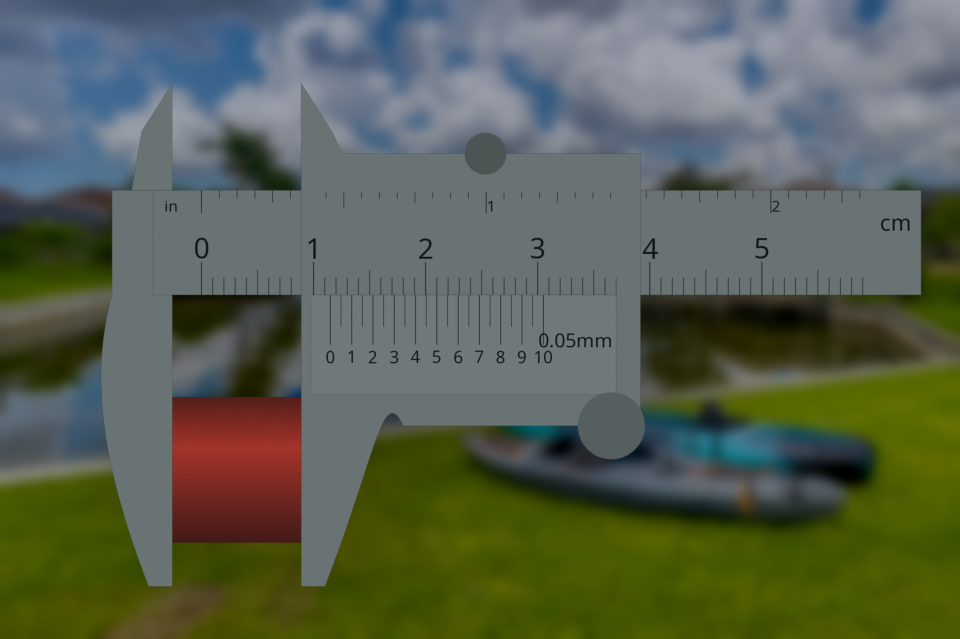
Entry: 11.5mm
